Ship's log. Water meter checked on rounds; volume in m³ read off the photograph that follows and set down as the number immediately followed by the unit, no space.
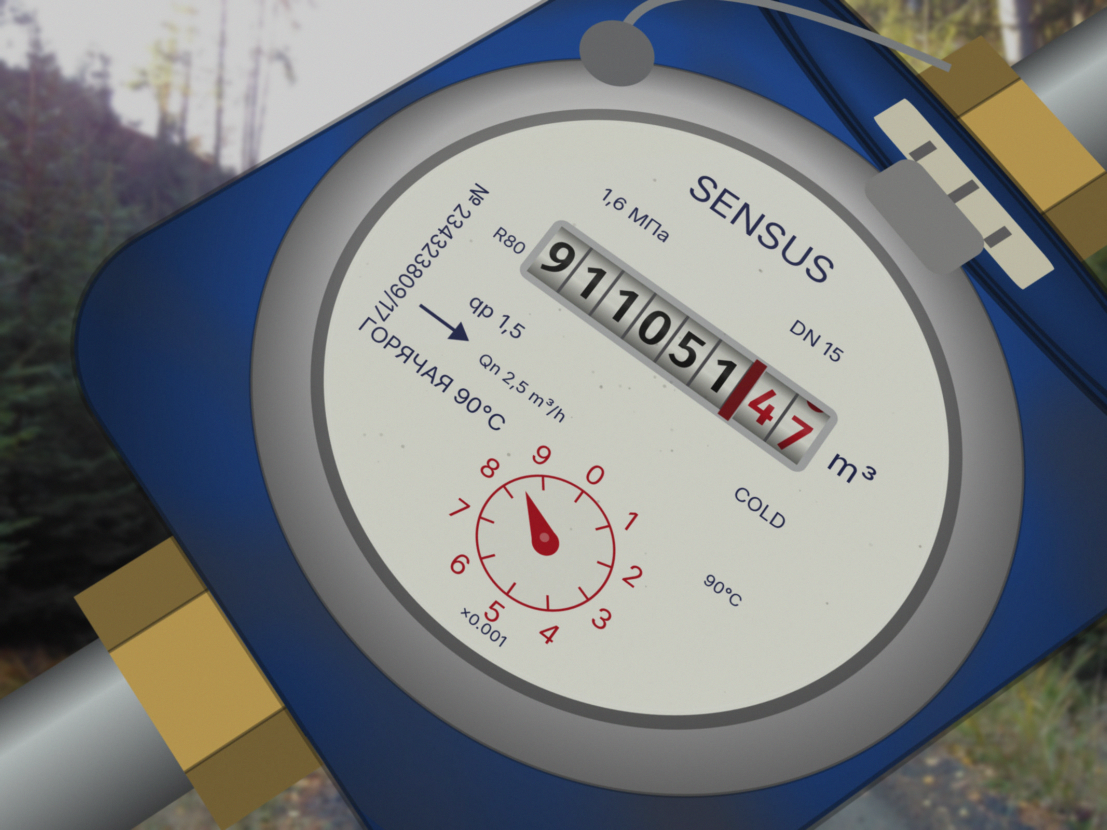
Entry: 911051.468m³
